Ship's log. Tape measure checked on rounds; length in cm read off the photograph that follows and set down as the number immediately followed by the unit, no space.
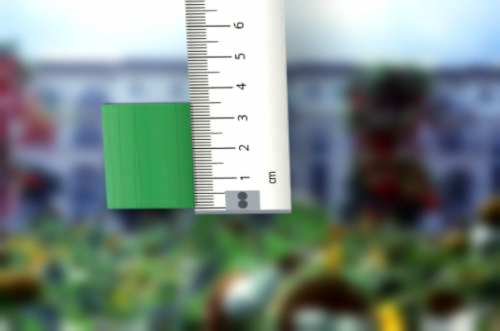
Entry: 3.5cm
